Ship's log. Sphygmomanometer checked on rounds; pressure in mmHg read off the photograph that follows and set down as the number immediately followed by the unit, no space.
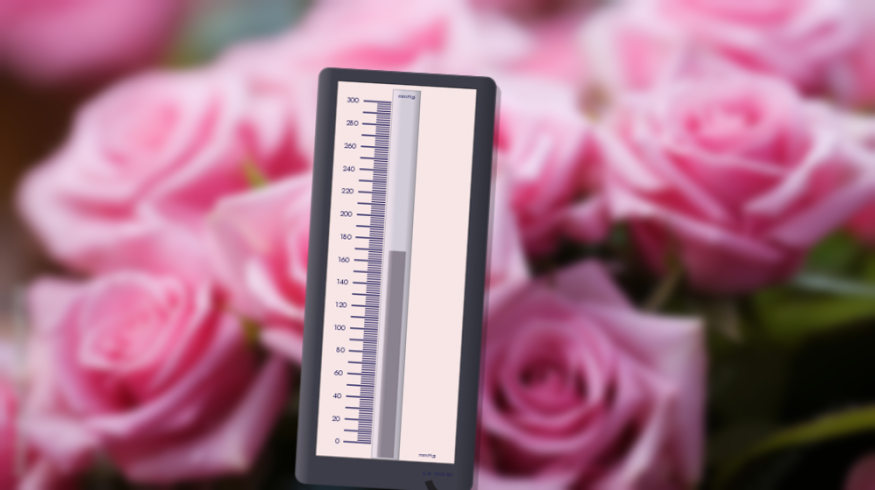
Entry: 170mmHg
